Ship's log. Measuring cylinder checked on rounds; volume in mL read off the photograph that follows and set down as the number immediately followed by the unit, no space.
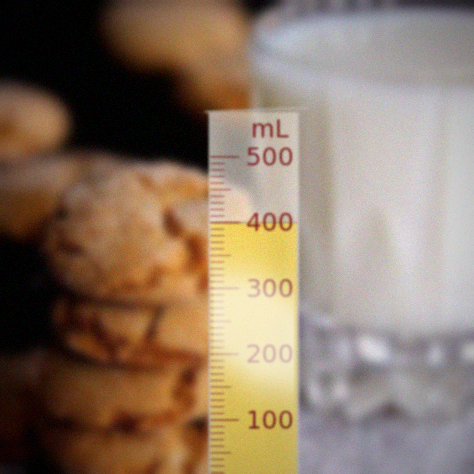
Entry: 400mL
